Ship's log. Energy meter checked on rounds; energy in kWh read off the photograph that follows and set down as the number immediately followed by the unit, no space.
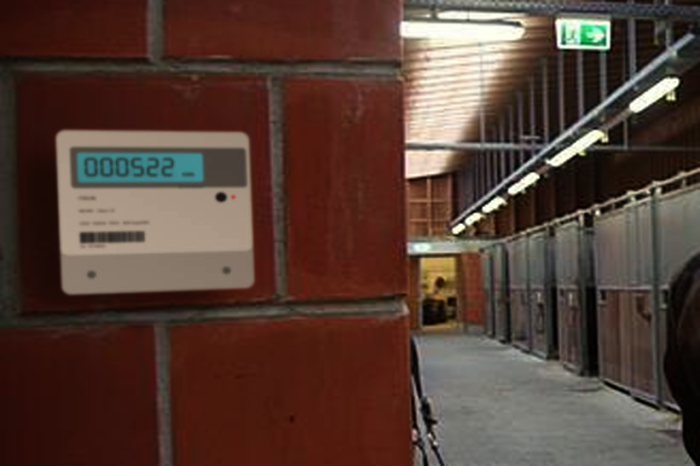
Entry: 522kWh
